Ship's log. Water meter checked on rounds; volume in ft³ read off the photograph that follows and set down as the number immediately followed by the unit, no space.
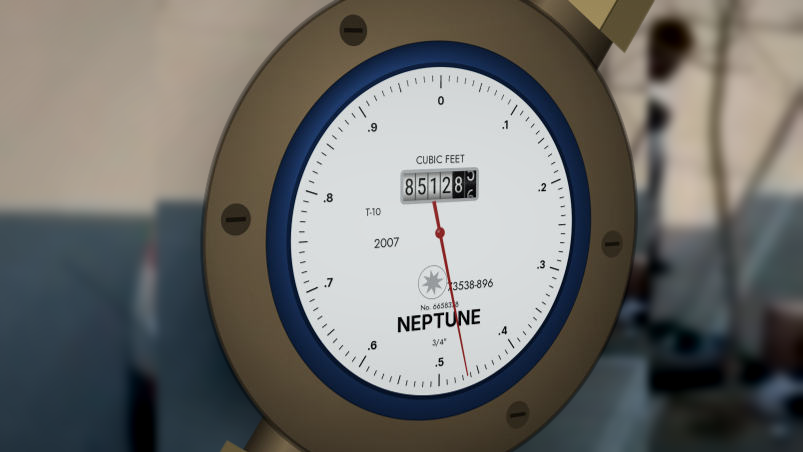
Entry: 851285.46ft³
